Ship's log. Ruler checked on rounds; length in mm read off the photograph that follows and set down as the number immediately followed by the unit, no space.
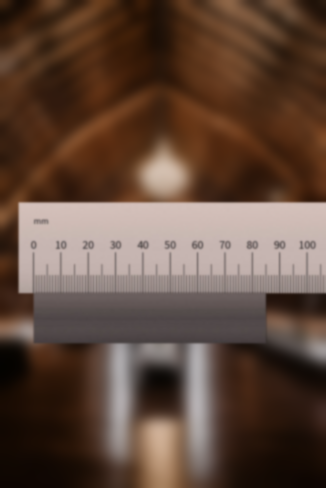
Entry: 85mm
